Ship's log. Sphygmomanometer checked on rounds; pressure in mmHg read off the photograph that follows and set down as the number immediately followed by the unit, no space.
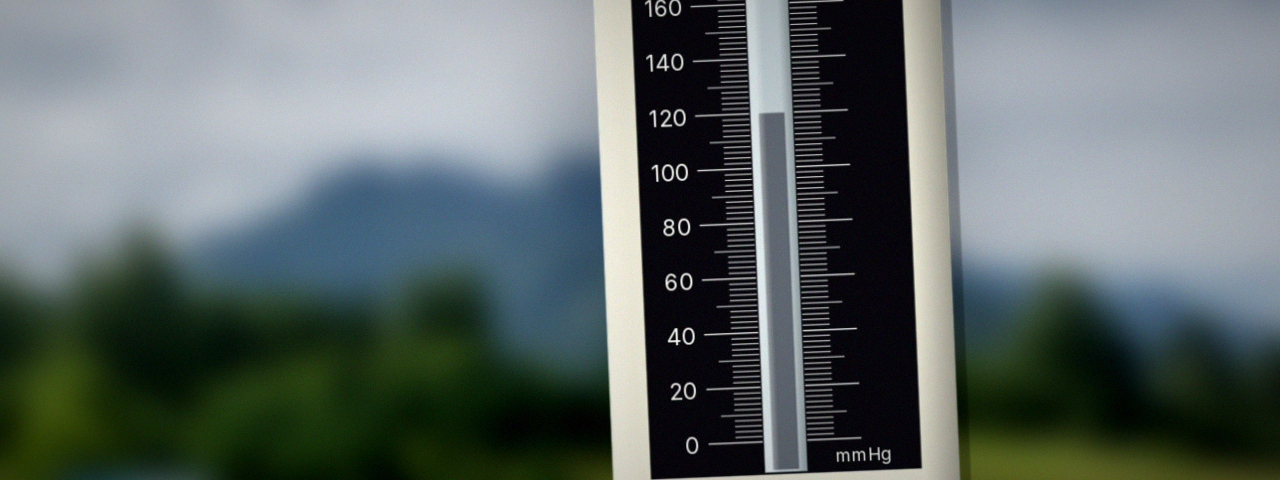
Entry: 120mmHg
